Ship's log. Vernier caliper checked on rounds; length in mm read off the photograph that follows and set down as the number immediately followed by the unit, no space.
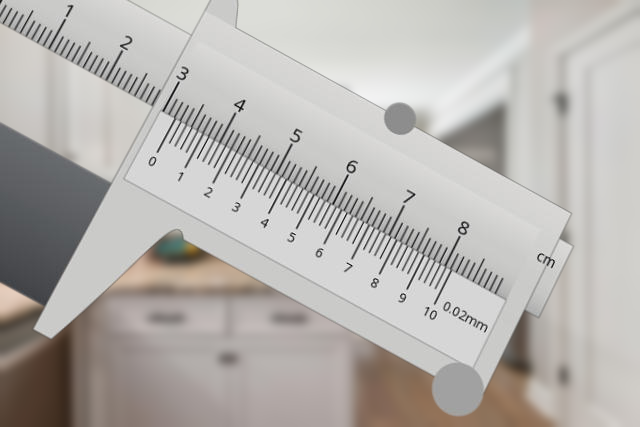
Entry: 32.2mm
